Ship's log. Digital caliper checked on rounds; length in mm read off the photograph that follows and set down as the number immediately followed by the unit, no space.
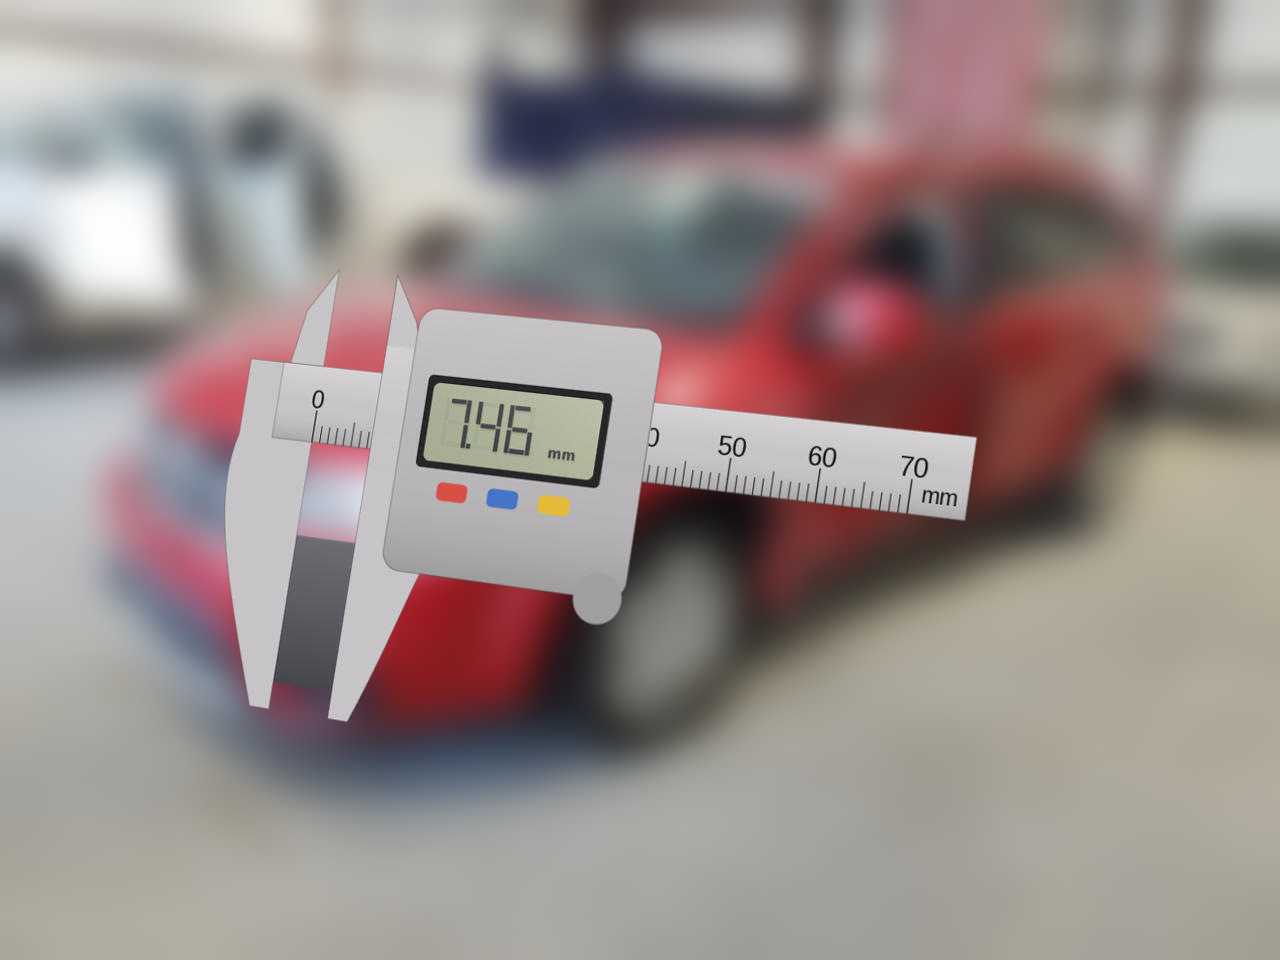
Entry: 7.46mm
